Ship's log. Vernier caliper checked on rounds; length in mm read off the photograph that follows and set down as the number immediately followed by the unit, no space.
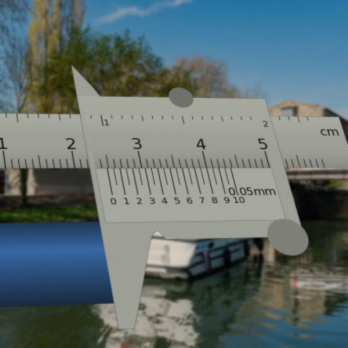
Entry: 24.8mm
